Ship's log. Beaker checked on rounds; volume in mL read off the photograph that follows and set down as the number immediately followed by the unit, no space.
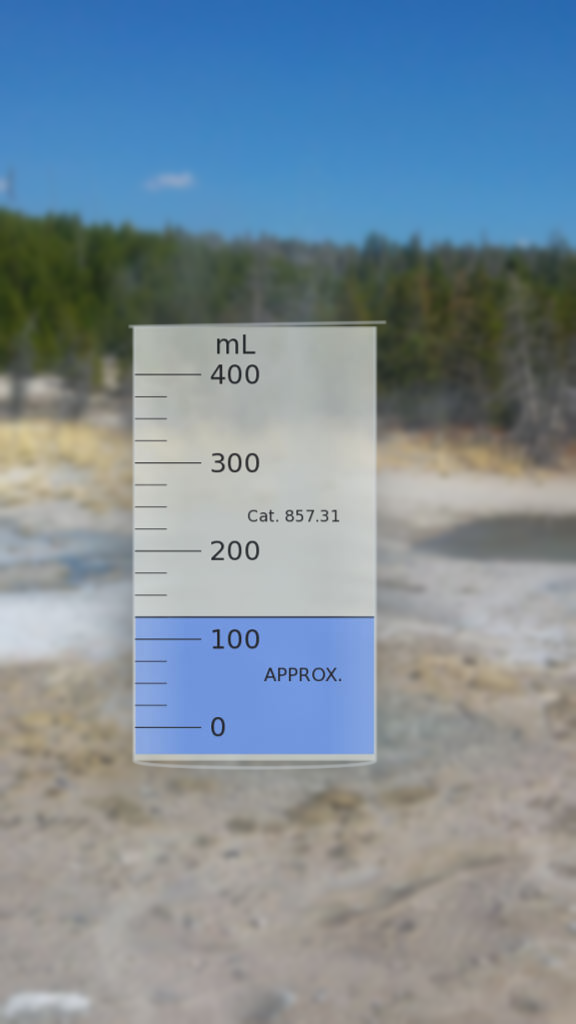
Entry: 125mL
